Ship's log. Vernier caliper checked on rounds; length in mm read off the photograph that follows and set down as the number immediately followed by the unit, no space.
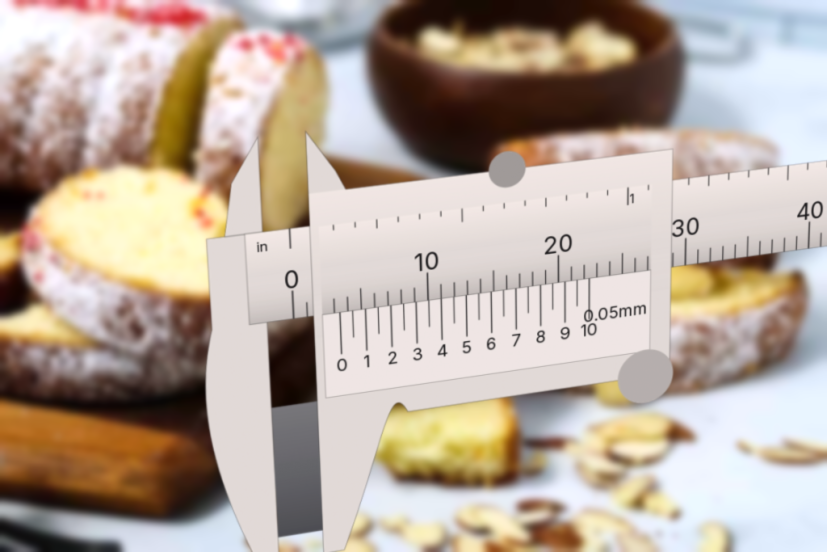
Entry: 3.4mm
